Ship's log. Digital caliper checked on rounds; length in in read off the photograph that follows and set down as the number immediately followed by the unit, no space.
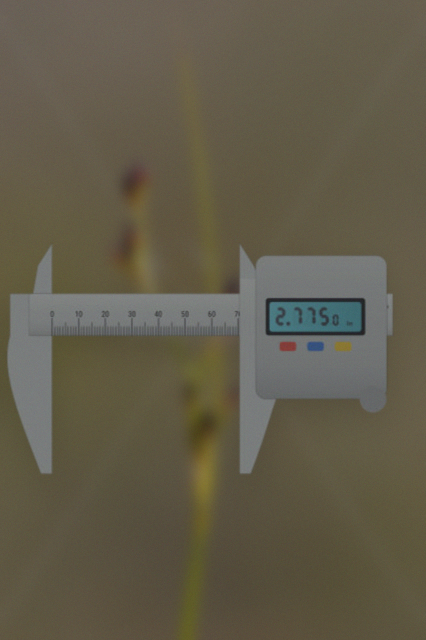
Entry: 2.7750in
